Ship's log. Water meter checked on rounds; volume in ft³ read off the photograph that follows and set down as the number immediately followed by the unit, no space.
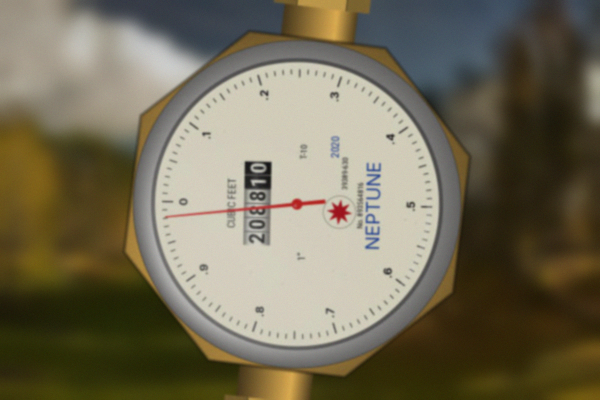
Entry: 208809.98ft³
